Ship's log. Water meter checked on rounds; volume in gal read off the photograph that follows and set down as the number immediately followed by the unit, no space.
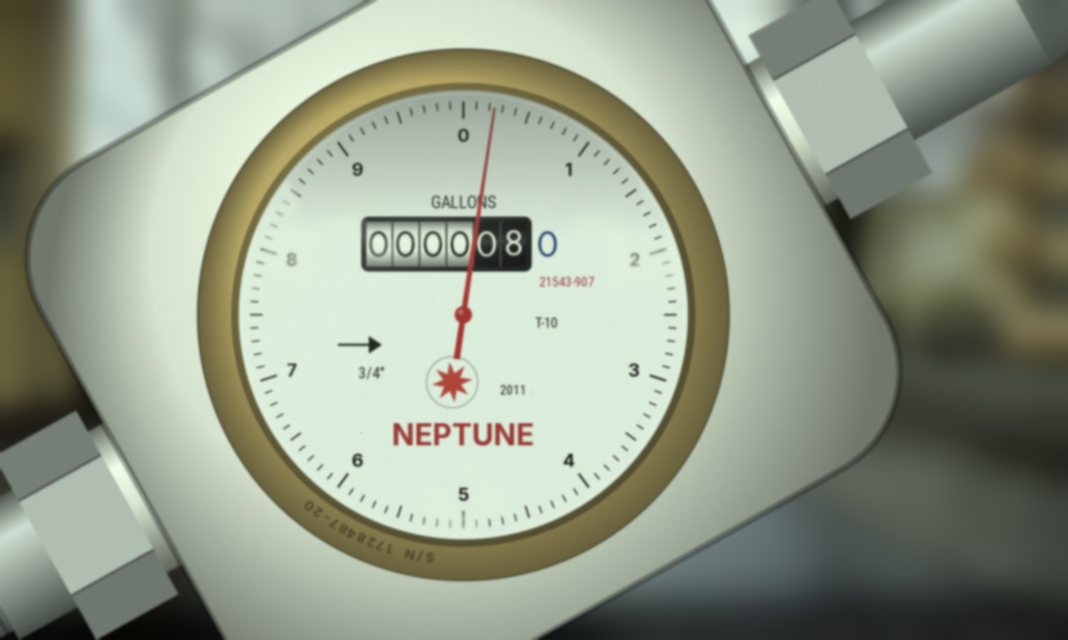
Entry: 80.2gal
